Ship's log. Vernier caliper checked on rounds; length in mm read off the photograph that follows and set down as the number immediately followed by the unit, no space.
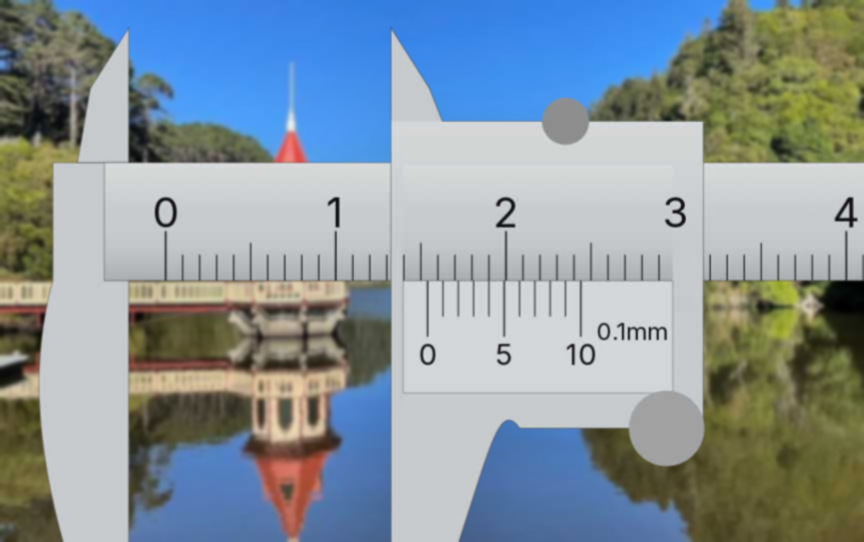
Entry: 15.4mm
